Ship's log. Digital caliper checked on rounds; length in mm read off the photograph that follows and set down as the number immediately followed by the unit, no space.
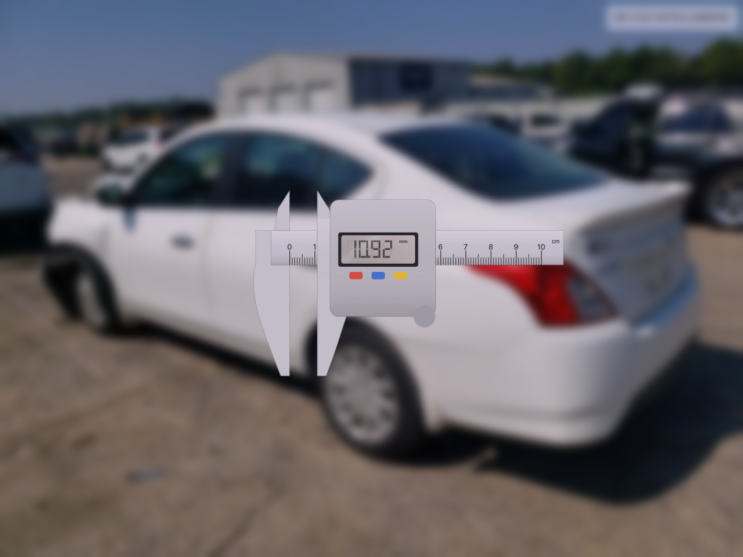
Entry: 10.92mm
